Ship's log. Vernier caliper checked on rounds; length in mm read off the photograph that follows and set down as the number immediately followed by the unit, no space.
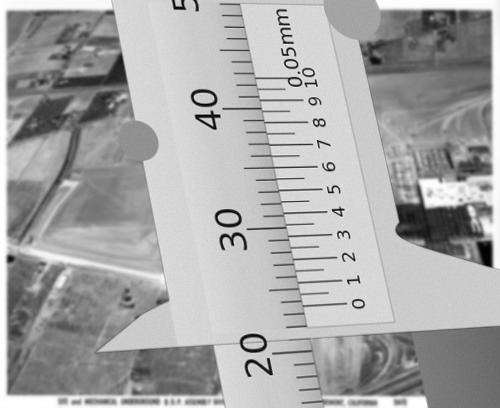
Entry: 23.6mm
